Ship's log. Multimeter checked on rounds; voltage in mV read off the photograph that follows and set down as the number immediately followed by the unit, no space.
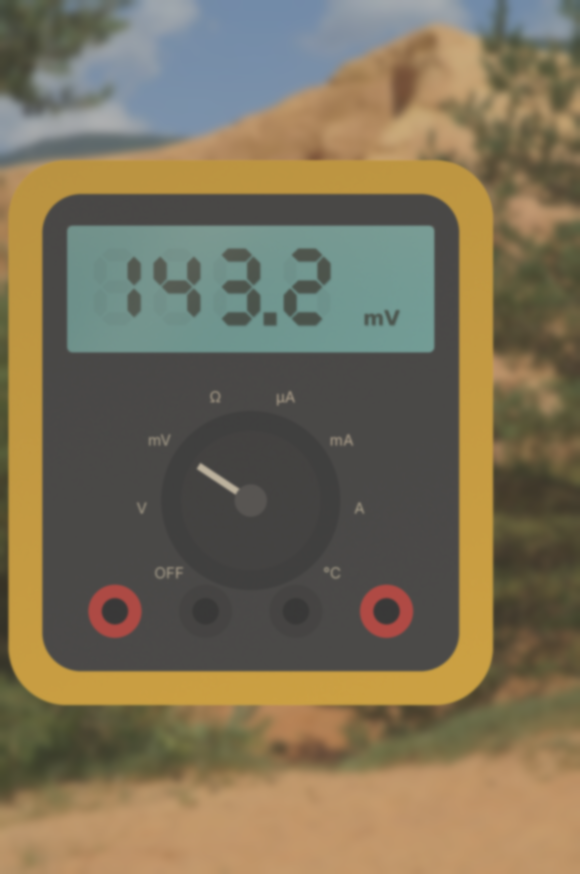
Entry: 143.2mV
